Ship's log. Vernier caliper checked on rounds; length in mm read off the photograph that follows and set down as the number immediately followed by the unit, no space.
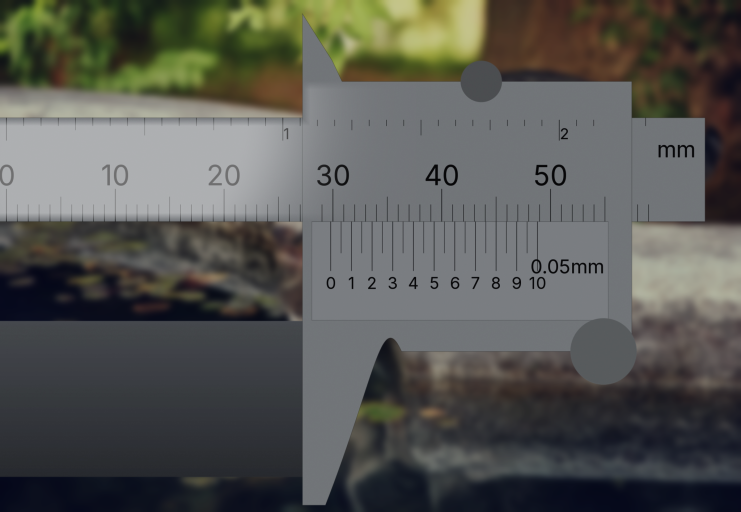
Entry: 29.8mm
